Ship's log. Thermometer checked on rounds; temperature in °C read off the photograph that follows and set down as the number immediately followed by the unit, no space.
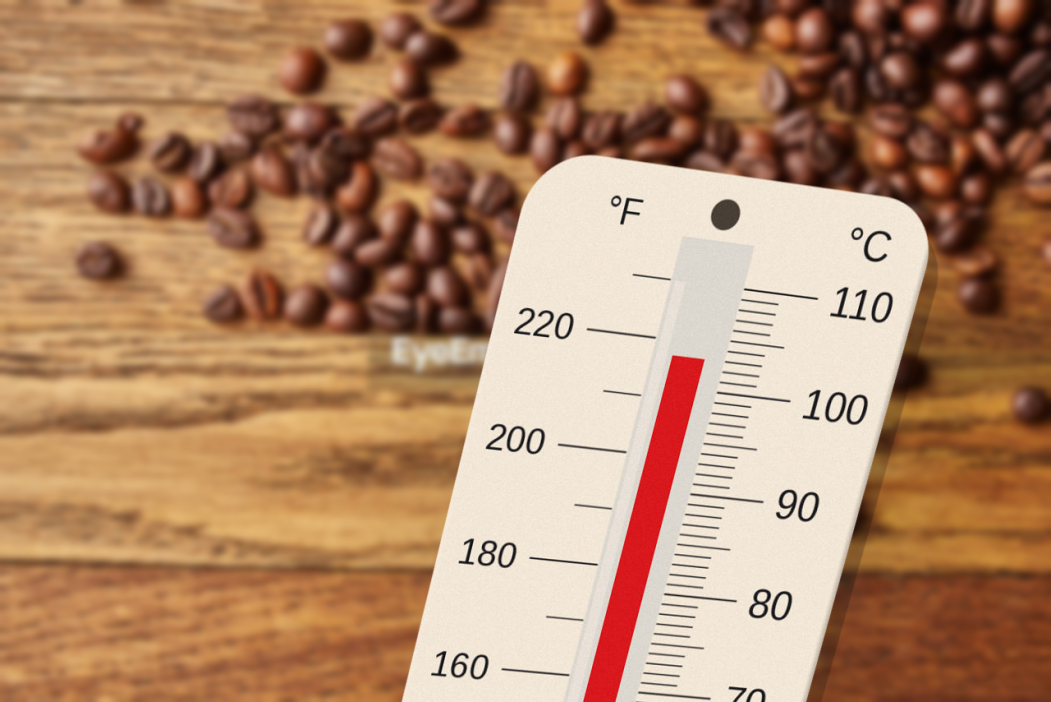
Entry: 103°C
